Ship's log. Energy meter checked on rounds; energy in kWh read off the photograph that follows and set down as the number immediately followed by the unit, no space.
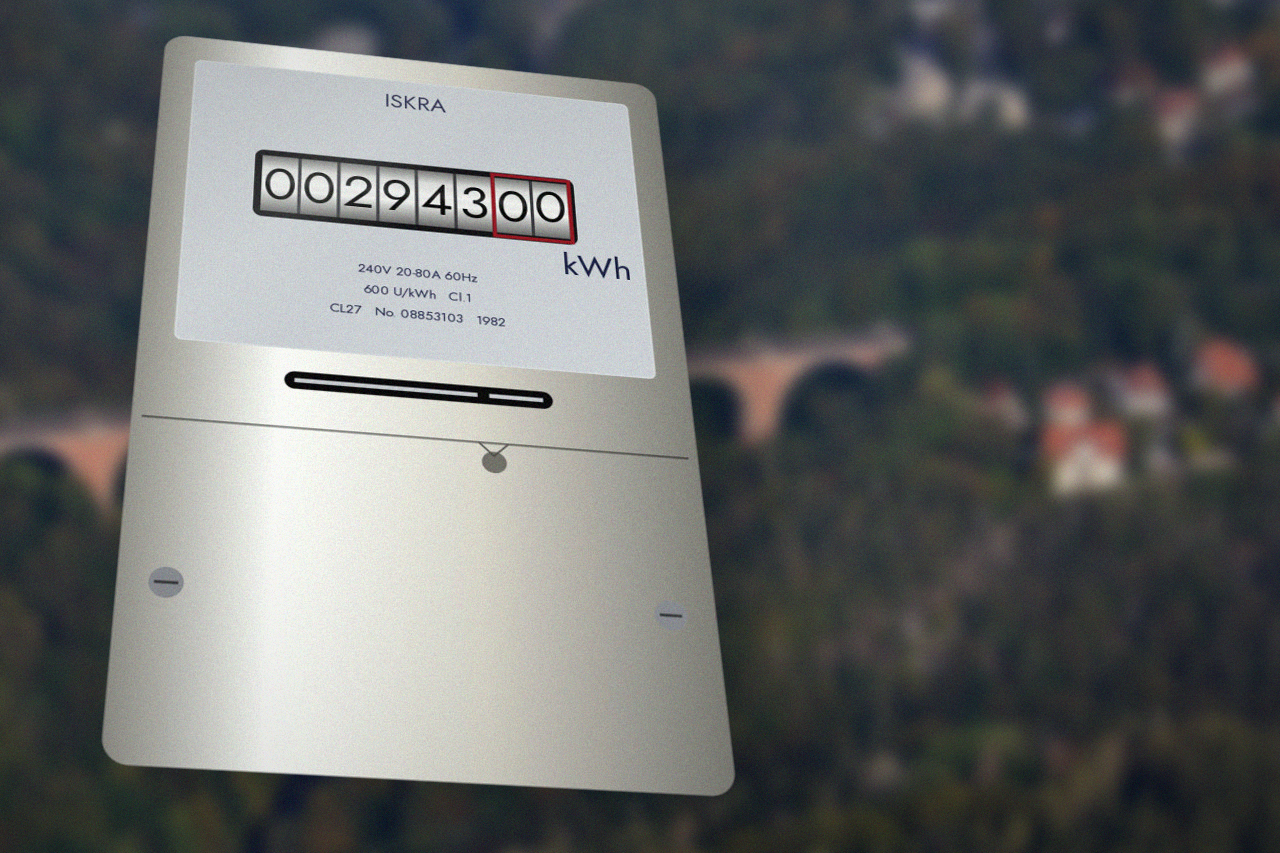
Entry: 2943.00kWh
